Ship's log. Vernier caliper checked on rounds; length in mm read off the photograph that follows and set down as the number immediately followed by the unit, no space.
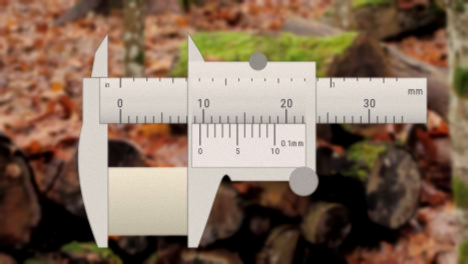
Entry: 9.6mm
